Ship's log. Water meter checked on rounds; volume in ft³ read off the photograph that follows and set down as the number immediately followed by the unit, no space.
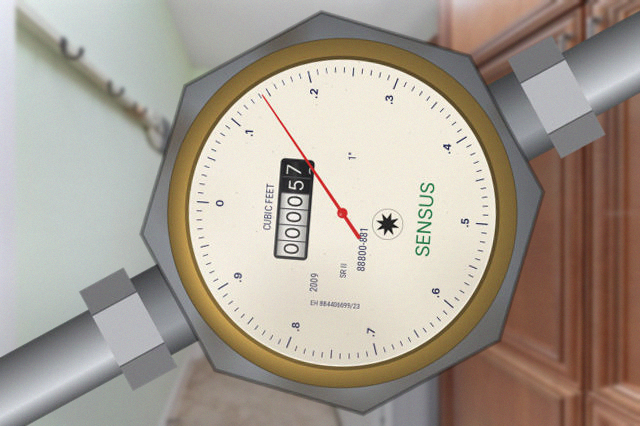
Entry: 57.14ft³
